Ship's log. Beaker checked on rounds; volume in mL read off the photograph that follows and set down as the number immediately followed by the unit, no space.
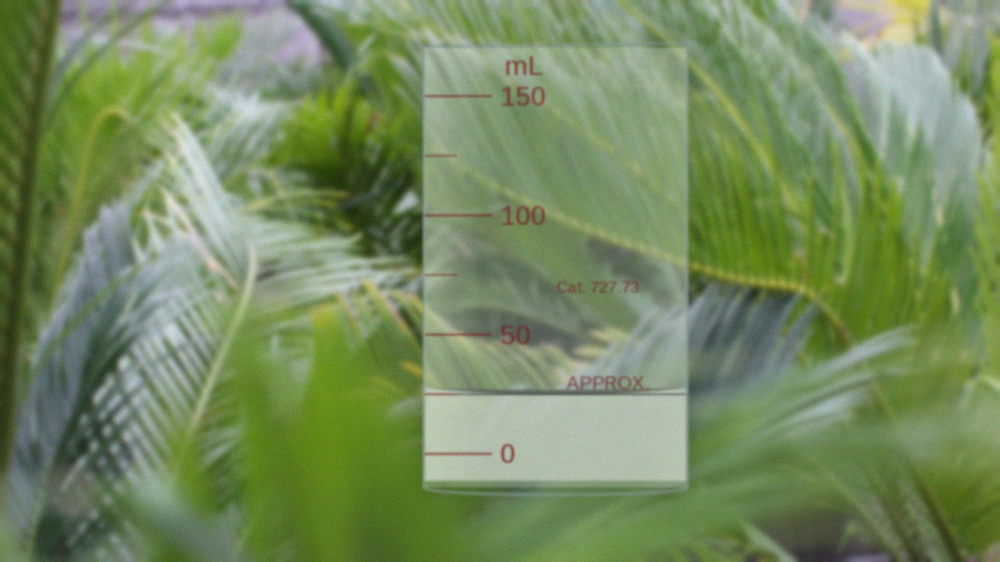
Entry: 25mL
